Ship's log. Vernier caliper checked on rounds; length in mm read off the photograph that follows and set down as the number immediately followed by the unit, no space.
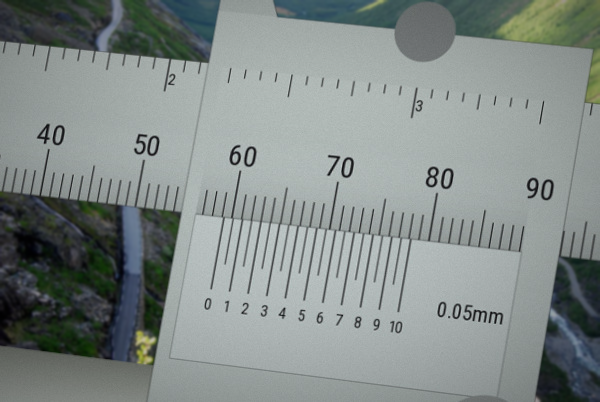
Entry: 59.2mm
